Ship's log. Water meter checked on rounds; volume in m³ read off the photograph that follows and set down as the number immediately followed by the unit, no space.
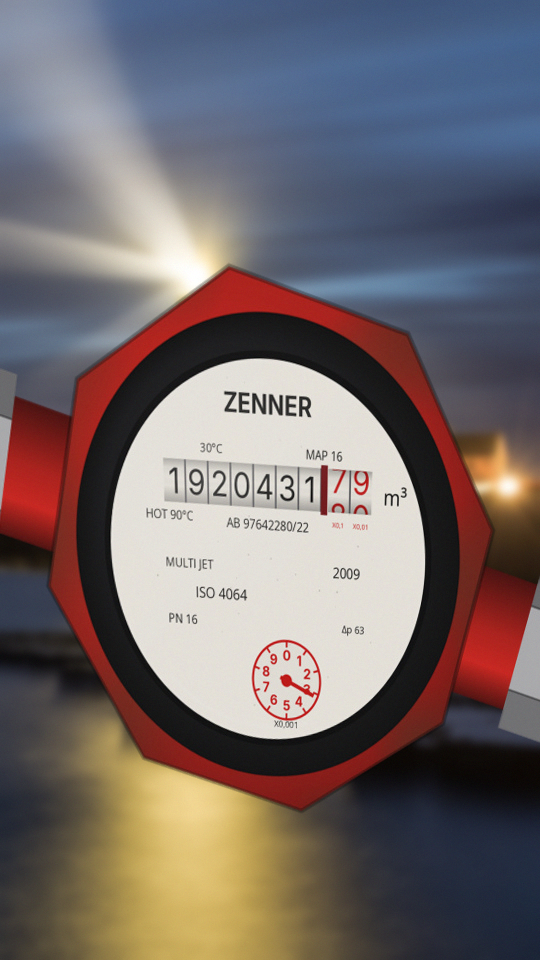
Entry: 1920431.793m³
